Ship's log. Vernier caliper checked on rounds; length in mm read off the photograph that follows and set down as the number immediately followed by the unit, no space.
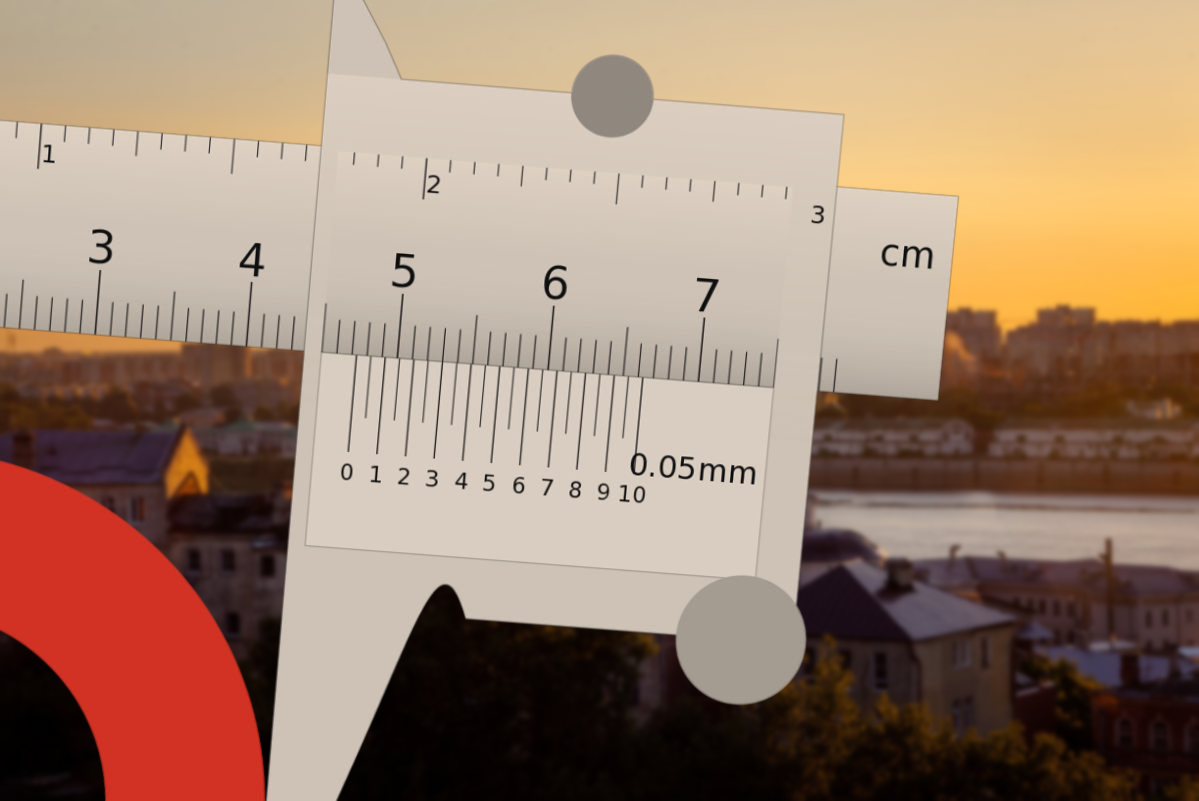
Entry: 47.3mm
